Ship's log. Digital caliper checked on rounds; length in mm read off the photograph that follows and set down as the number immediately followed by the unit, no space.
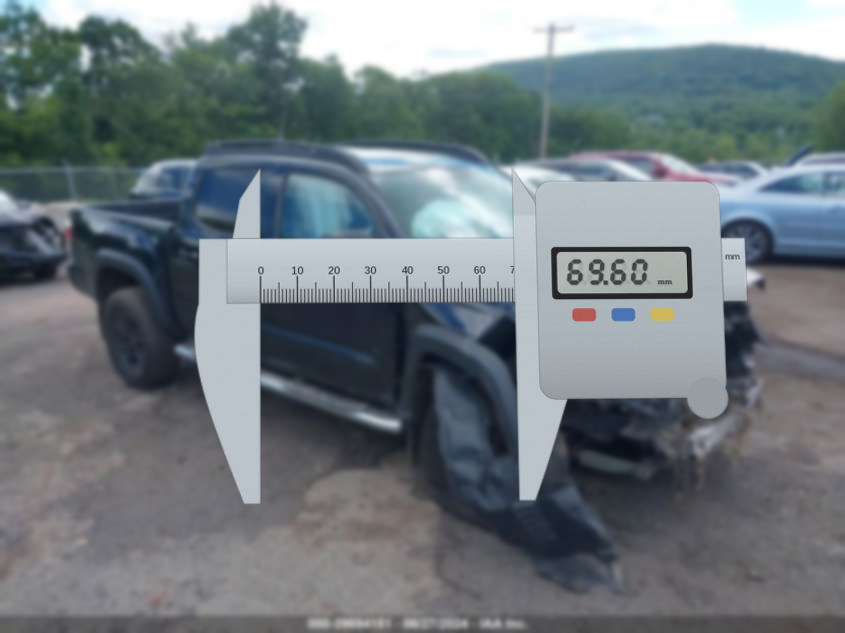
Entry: 69.60mm
